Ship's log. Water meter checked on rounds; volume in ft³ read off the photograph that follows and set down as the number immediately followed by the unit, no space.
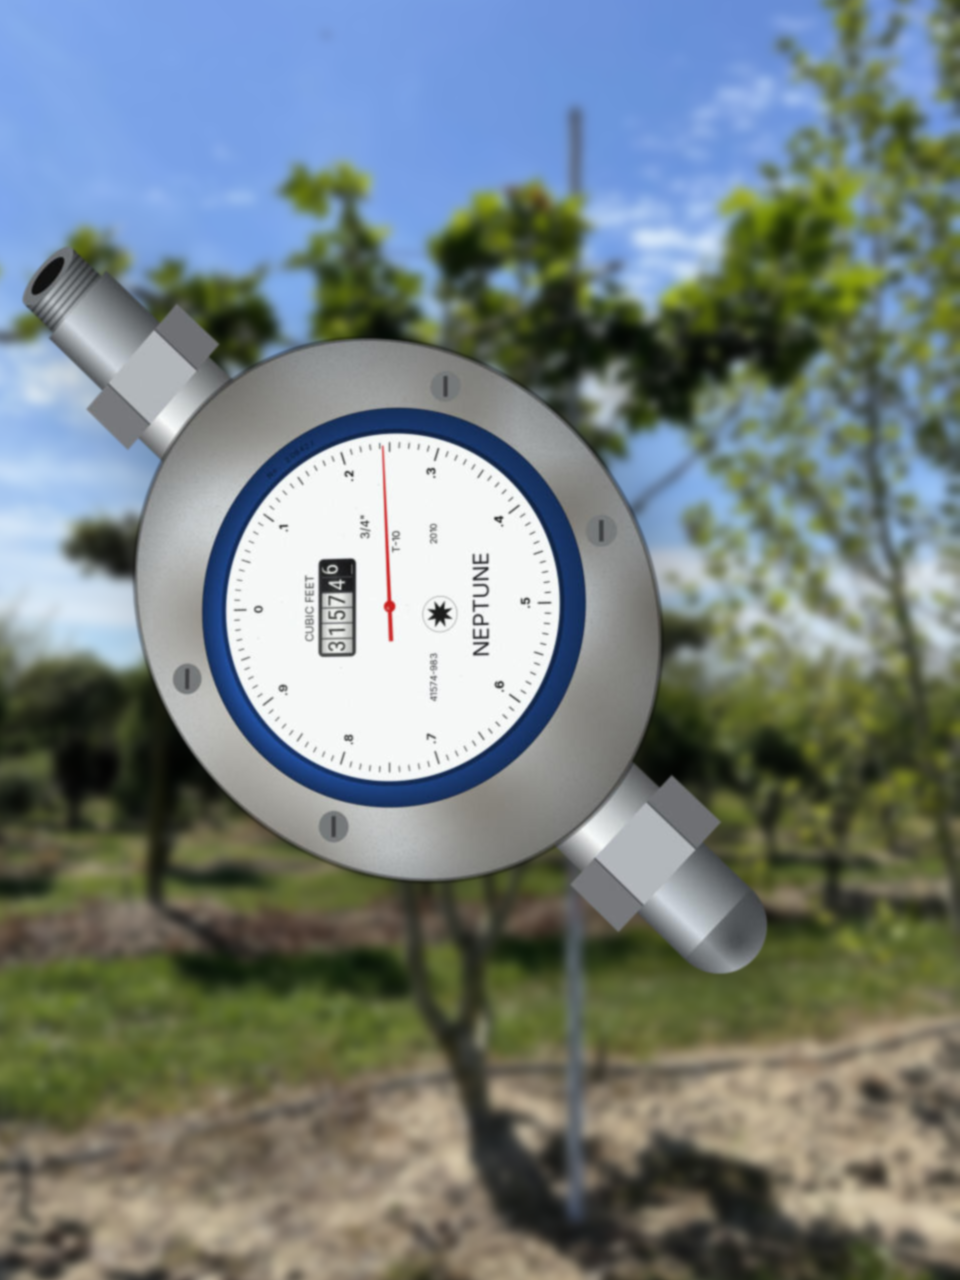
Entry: 315746.24ft³
